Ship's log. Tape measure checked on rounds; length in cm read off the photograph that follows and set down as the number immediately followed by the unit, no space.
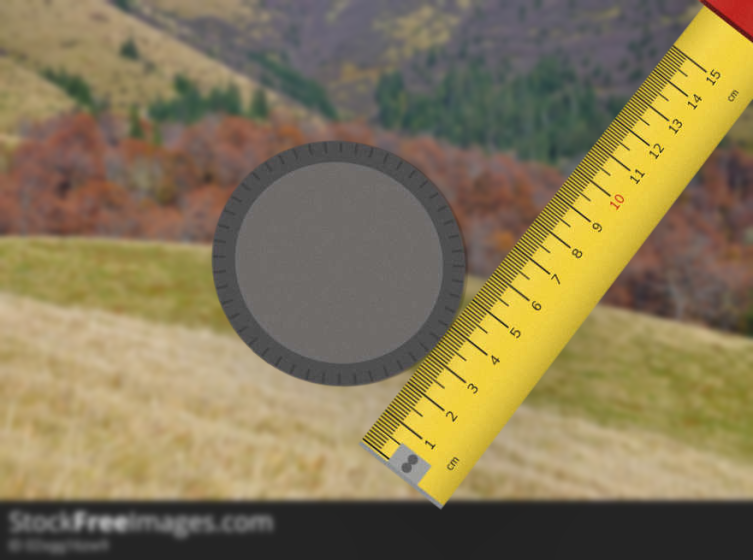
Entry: 7cm
